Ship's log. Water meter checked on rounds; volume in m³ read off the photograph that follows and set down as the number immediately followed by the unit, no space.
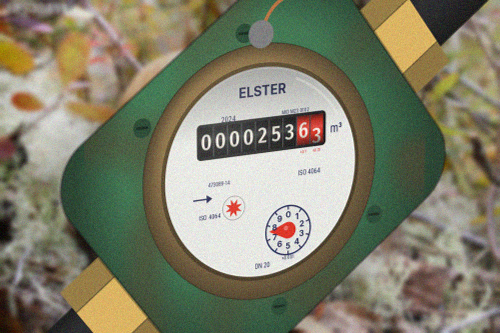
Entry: 253.627m³
